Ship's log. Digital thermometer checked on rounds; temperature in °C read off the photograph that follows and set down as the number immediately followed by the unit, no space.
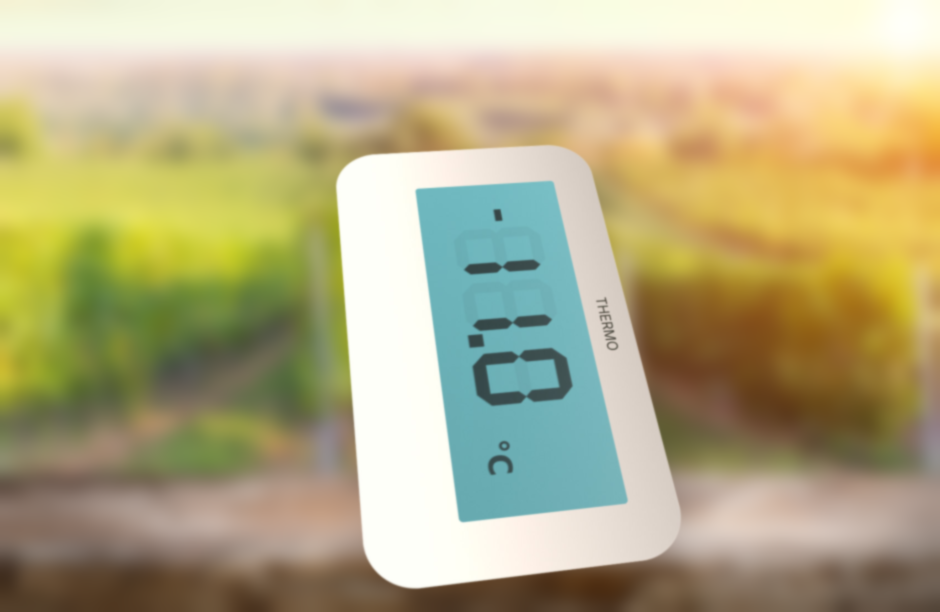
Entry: -11.0°C
